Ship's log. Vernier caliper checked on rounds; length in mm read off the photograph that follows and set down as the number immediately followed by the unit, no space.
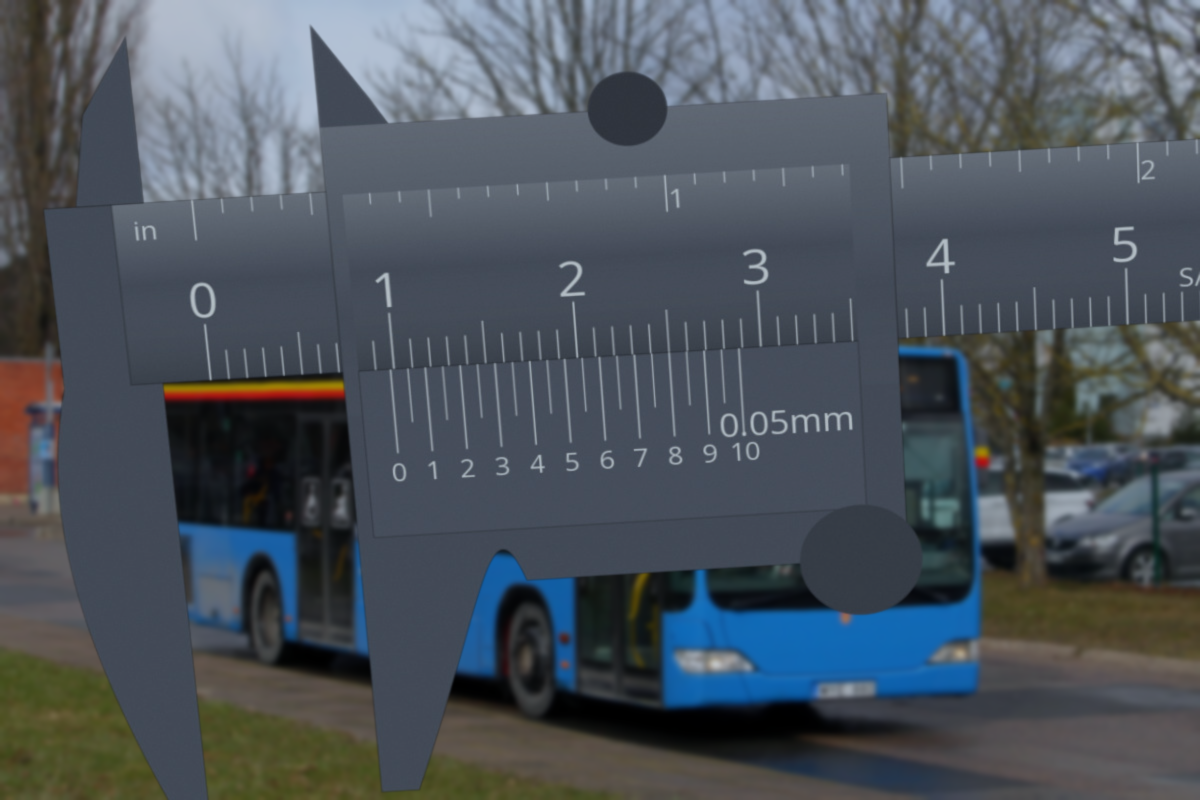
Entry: 9.8mm
